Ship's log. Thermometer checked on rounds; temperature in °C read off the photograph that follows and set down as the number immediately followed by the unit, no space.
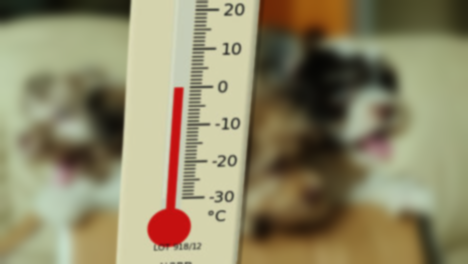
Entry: 0°C
